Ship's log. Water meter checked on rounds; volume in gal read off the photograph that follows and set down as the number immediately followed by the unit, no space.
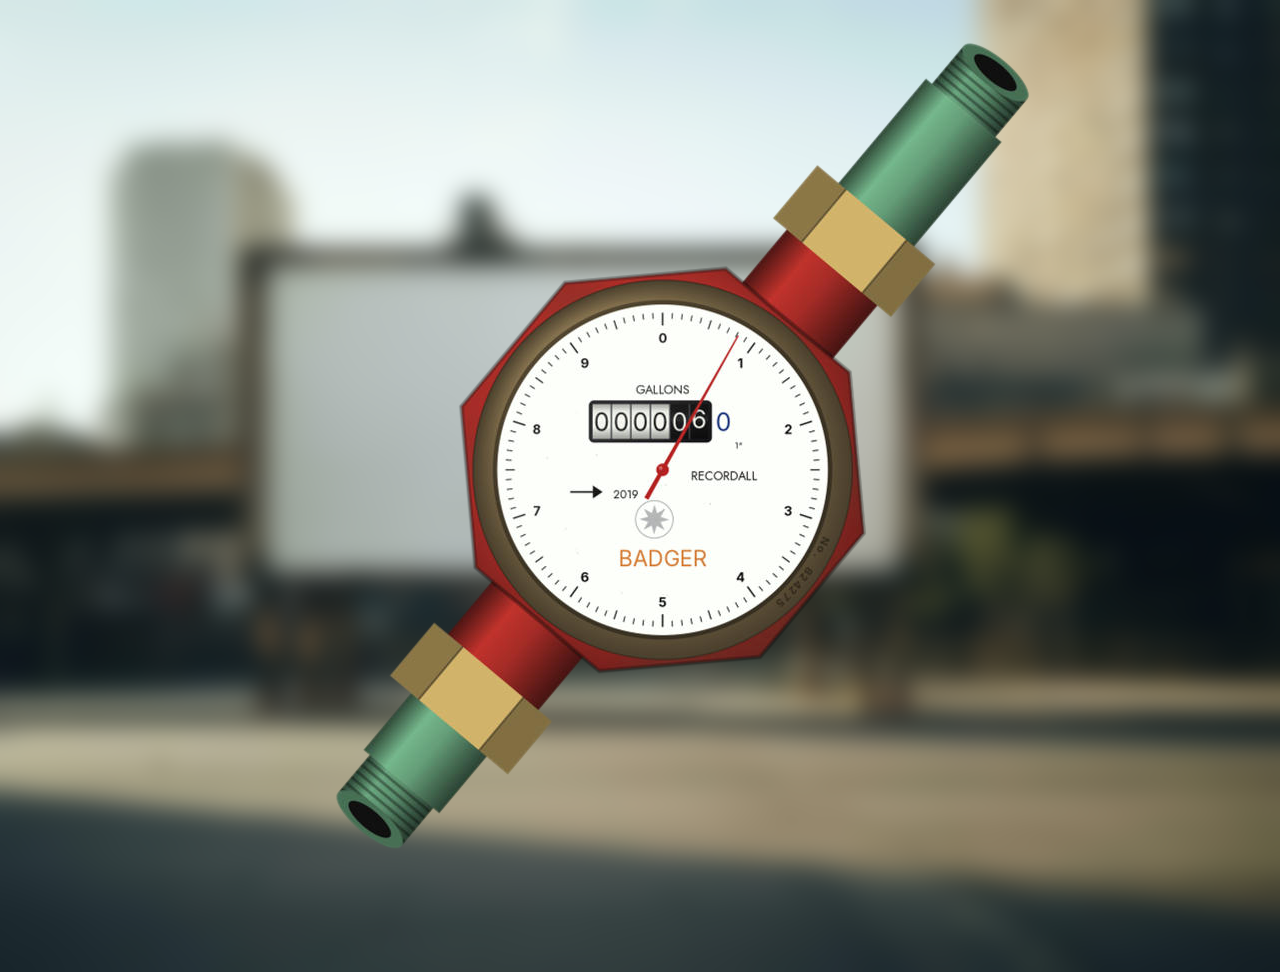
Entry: 60.8gal
